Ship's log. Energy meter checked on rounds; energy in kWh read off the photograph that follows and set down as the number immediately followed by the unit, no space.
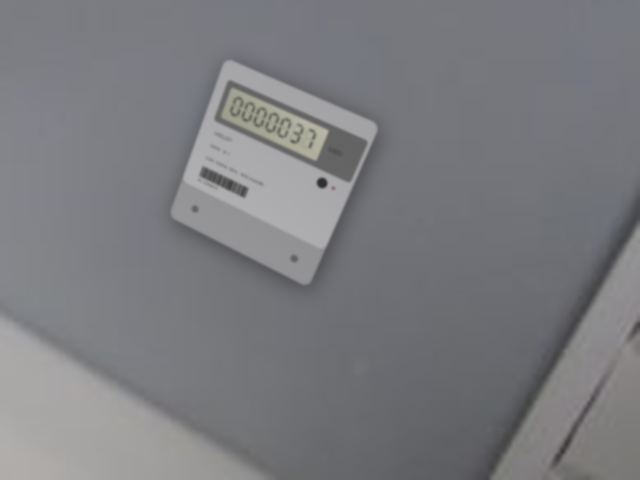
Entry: 37kWh
